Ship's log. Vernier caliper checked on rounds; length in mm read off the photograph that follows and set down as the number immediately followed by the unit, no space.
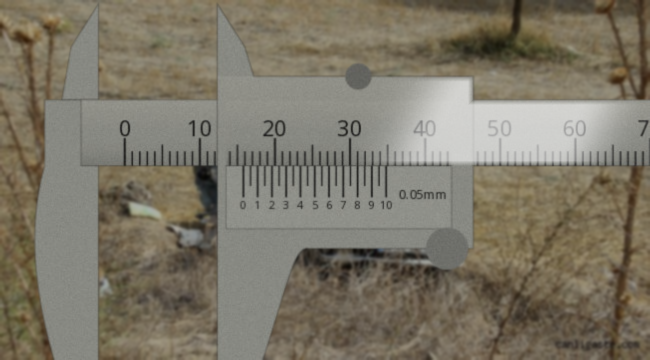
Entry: 15.8mm
